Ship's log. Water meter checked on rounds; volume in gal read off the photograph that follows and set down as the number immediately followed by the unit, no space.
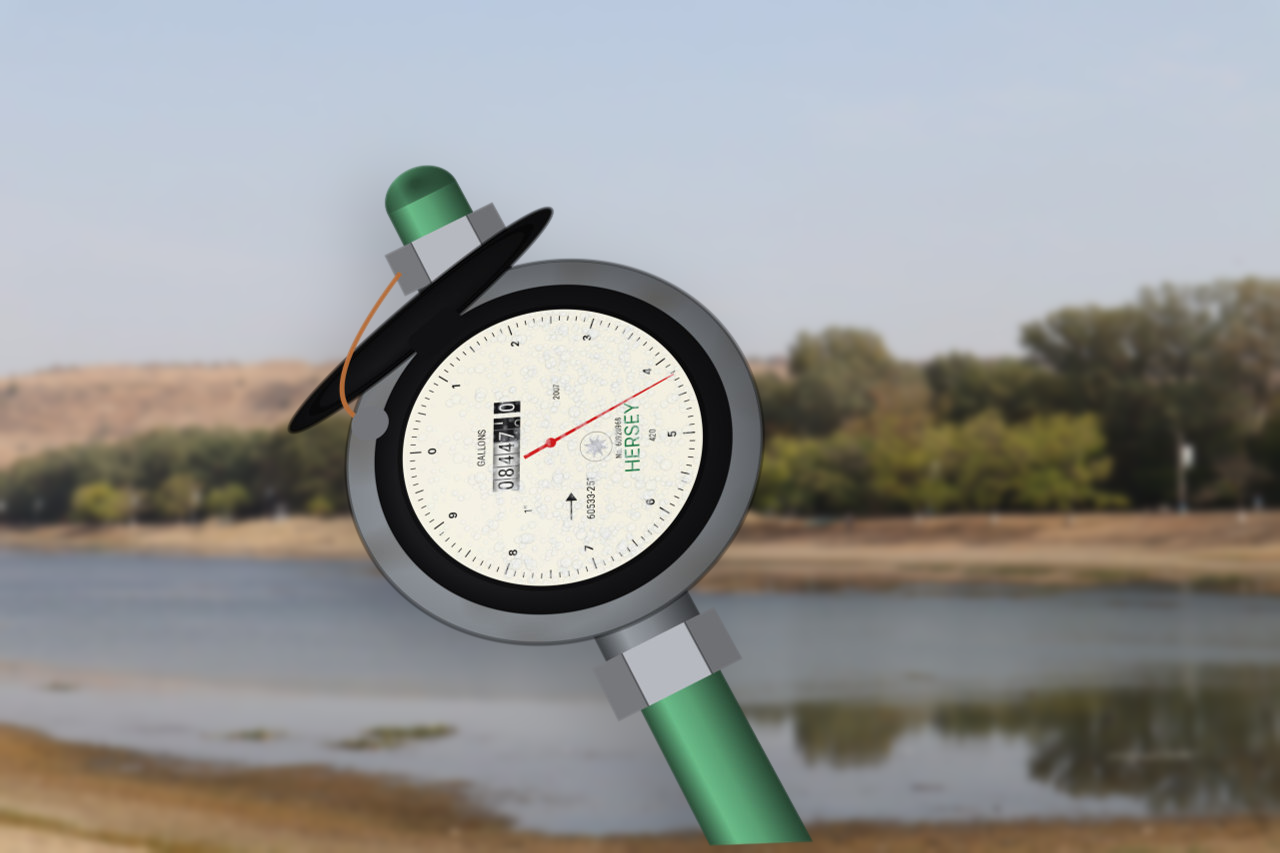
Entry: 844714.2gal
